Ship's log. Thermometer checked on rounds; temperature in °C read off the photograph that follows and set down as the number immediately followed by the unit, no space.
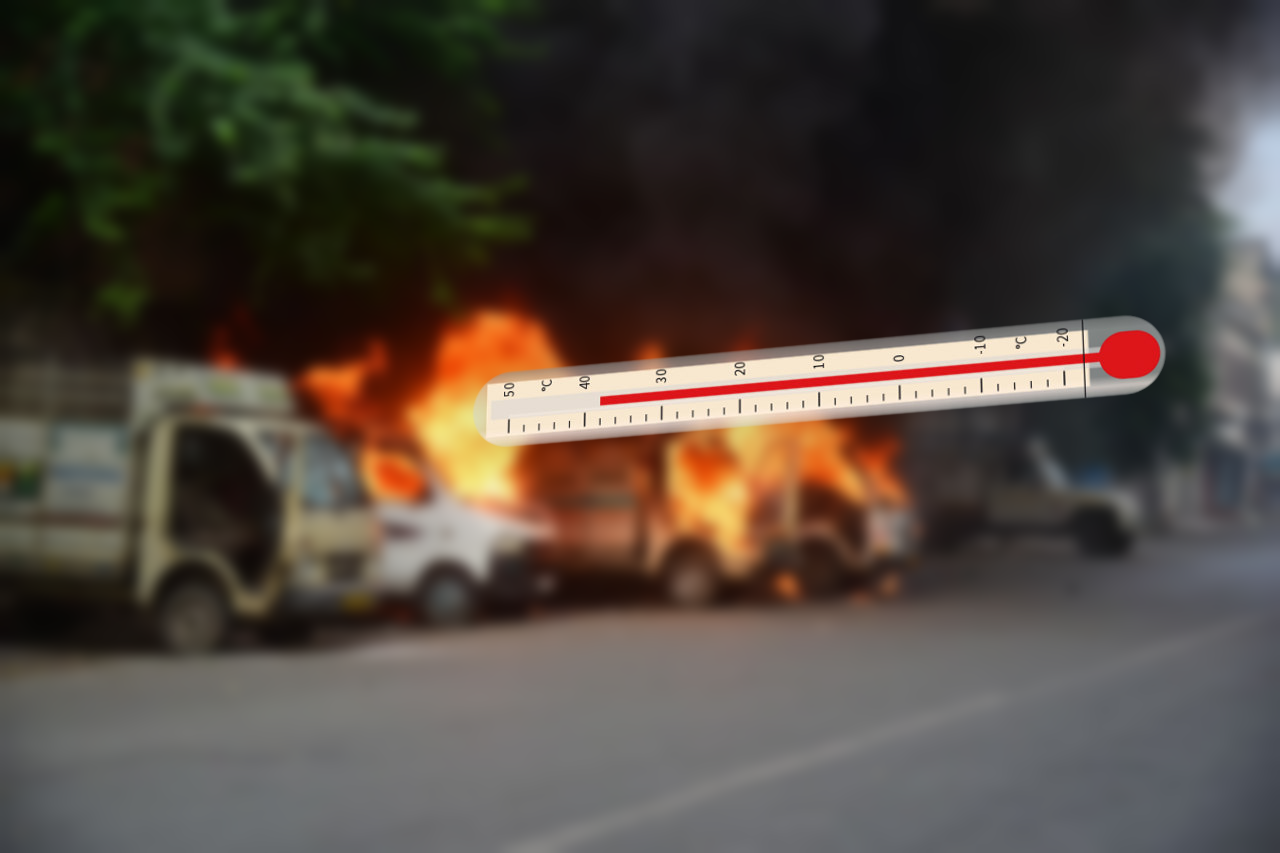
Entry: 38°C
